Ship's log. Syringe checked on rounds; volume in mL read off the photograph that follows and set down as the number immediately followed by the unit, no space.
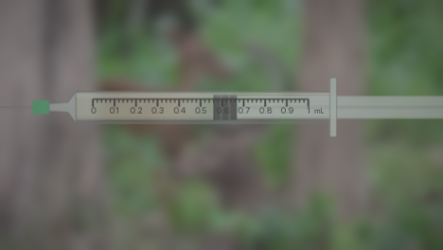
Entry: 0.56mL
